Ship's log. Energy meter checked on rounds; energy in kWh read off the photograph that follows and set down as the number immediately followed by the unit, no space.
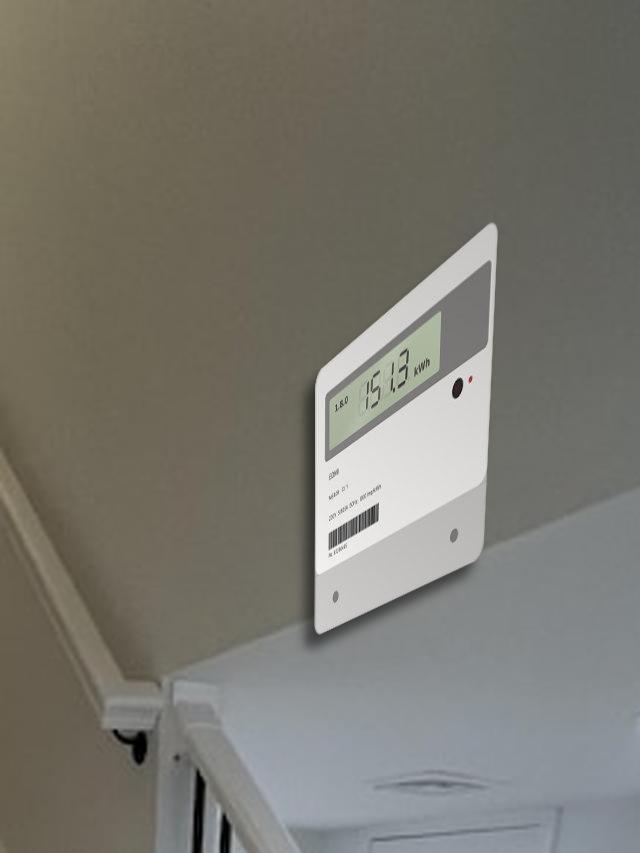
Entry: 151.3kWh
